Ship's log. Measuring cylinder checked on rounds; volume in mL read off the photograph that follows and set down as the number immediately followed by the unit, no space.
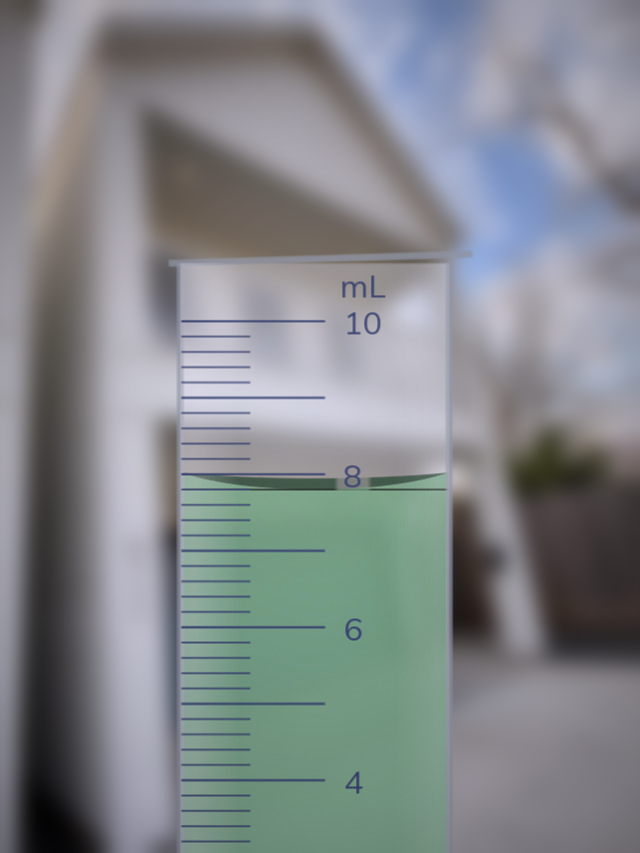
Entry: 7.8mL
